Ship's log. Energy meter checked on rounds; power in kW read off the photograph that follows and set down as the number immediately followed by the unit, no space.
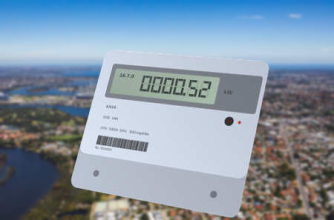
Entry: 0.52kW
